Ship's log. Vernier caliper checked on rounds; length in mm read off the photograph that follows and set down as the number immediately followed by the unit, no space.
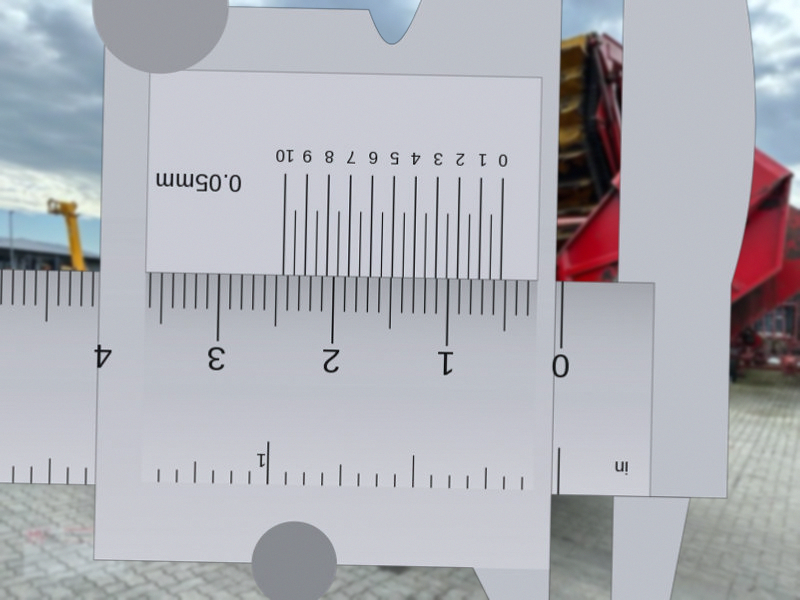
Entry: 5.4mm
